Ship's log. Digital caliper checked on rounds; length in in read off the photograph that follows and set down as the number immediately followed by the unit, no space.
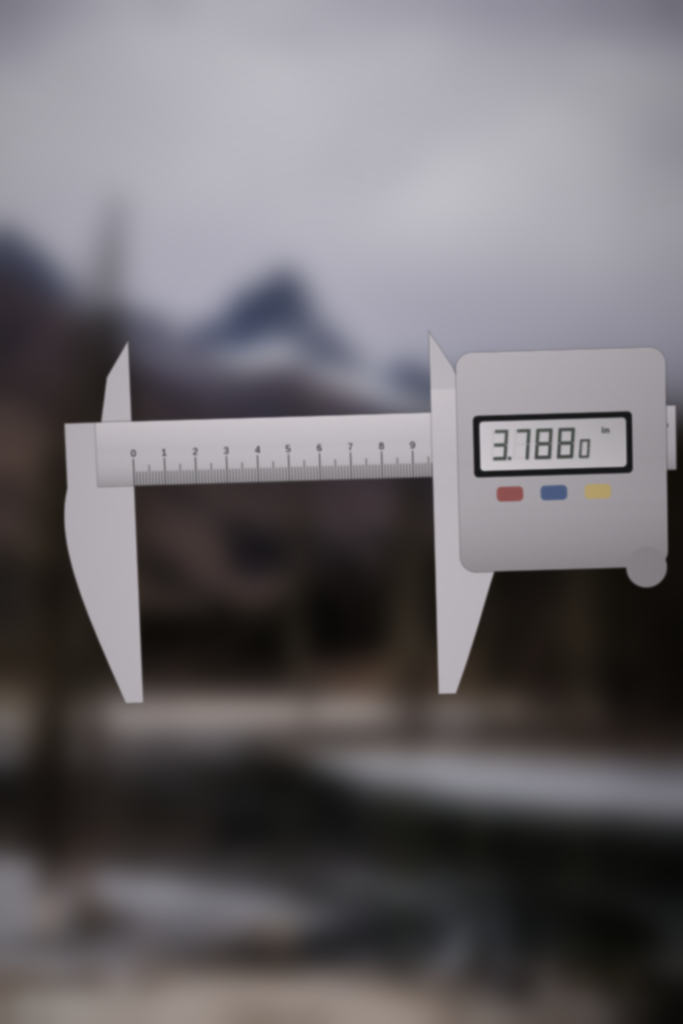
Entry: 3.7880in
